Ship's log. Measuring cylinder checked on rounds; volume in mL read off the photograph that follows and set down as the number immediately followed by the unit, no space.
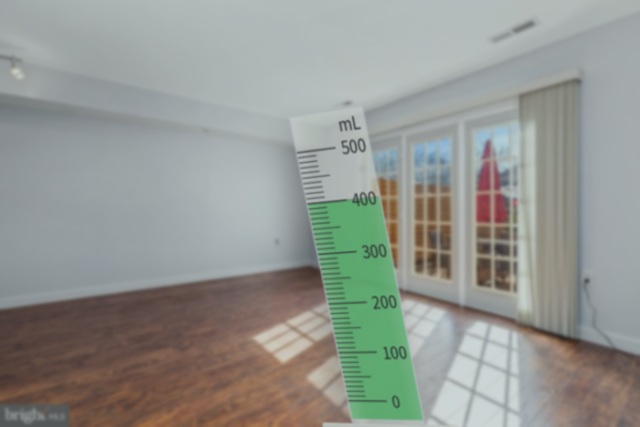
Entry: 400mL
